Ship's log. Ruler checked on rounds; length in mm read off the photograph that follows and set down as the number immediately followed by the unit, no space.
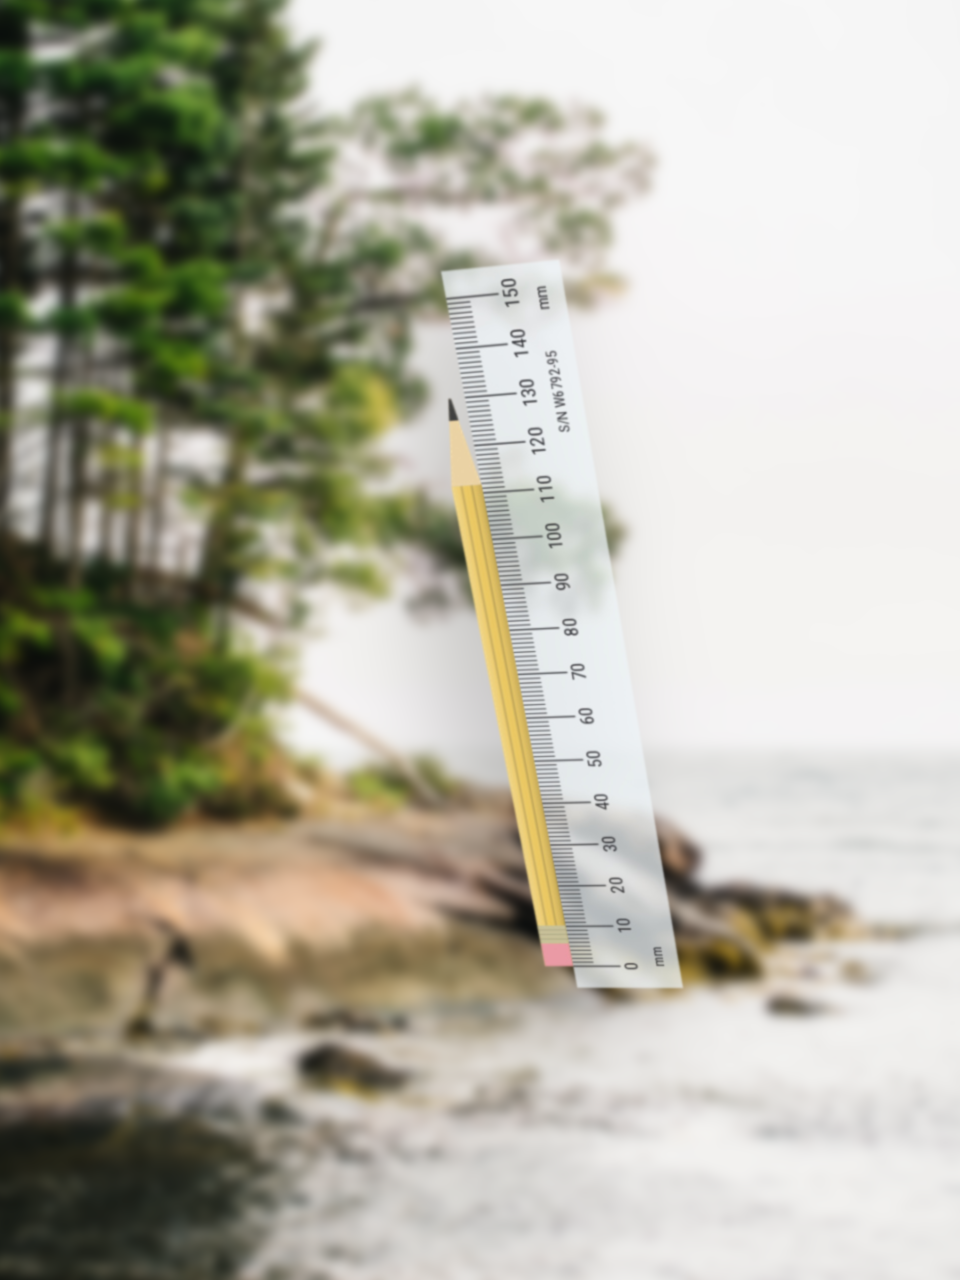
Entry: 130mm
